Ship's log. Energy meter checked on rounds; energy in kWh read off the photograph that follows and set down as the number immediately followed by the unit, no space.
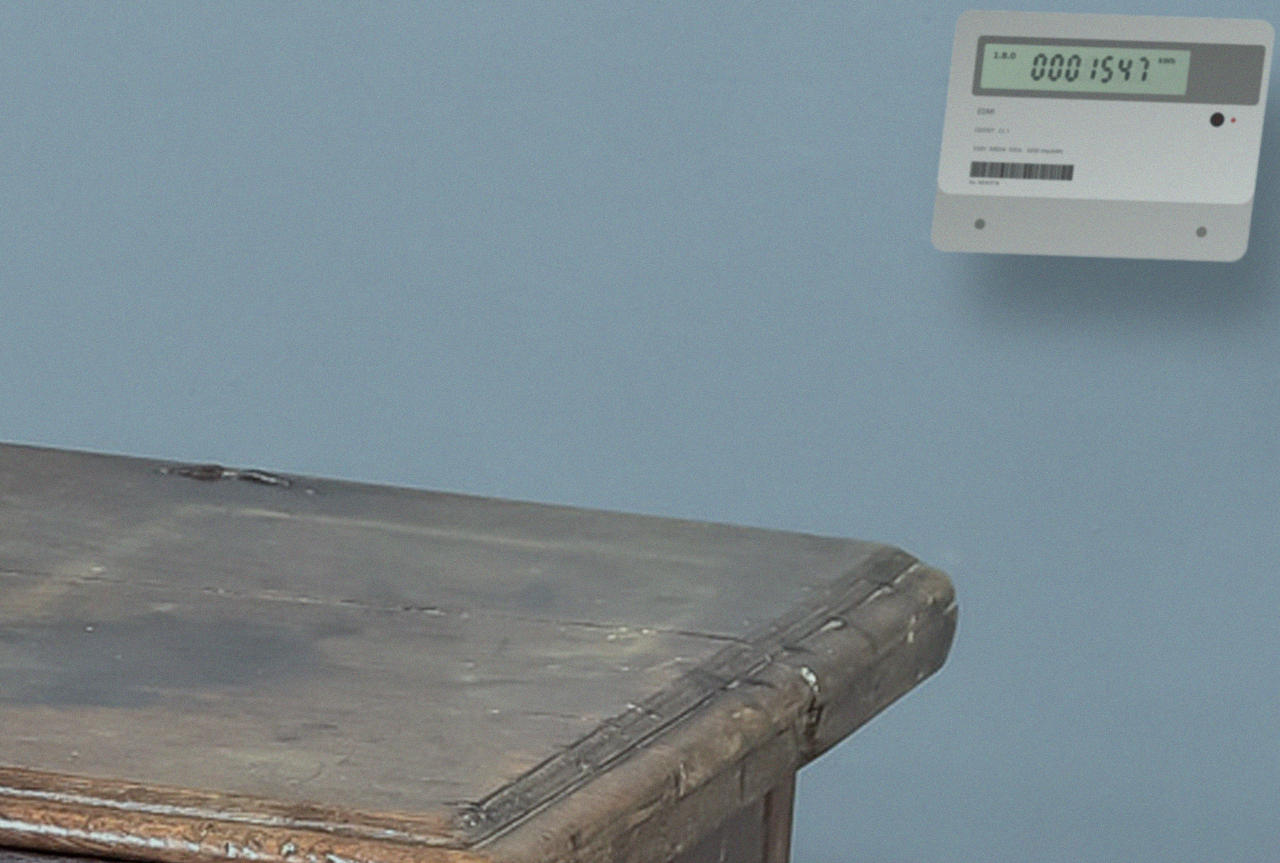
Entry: 1547kWh
